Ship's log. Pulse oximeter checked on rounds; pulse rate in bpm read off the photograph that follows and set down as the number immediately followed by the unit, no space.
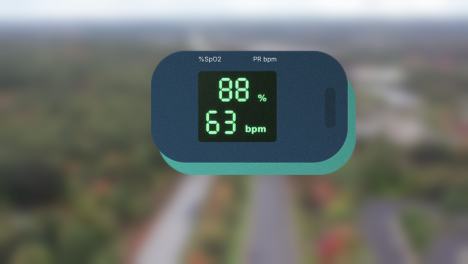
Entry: 63bpm
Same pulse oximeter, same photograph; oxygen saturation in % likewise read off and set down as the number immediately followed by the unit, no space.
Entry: 88%
